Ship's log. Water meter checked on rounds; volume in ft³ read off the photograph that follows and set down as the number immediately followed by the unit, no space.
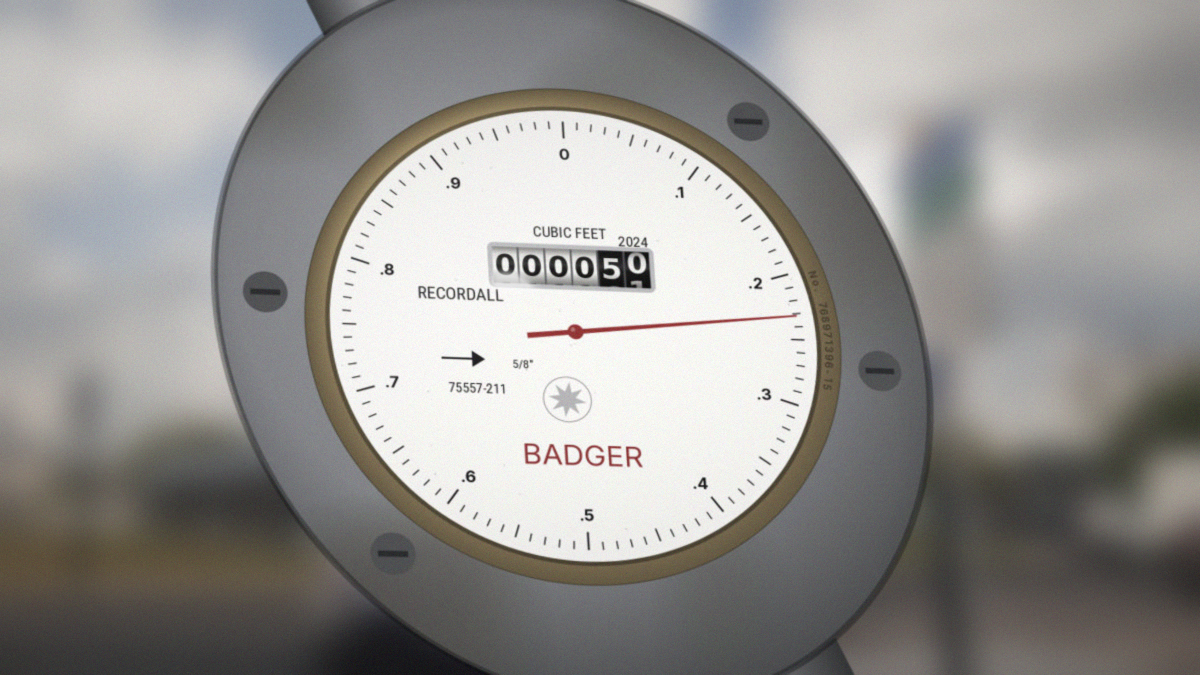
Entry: 50.23ft³
